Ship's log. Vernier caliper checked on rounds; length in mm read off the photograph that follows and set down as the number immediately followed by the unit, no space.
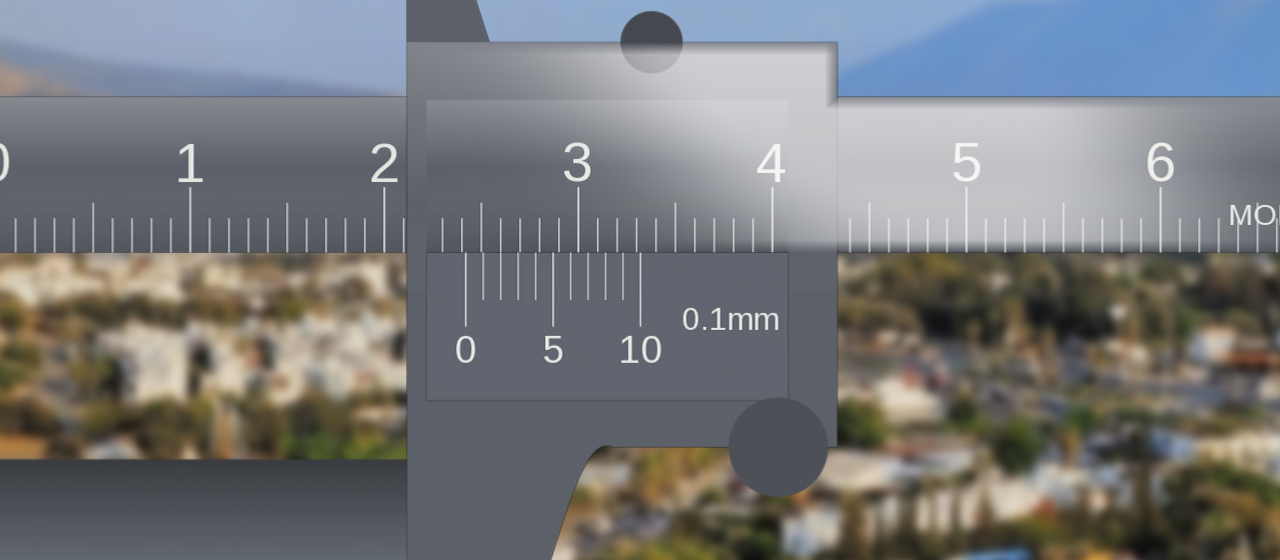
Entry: 24.2mm
